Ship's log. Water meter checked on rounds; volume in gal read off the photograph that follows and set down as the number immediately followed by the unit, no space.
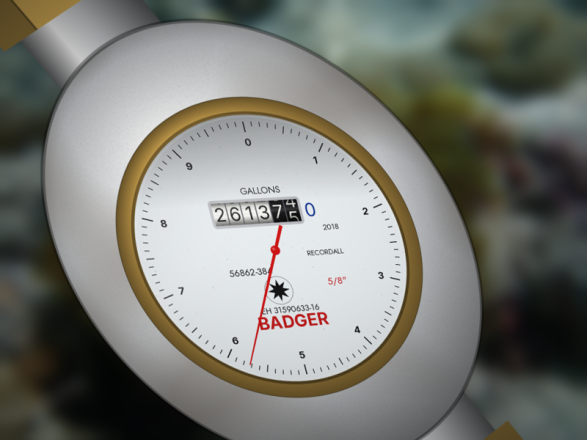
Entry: 2613745.7gal
